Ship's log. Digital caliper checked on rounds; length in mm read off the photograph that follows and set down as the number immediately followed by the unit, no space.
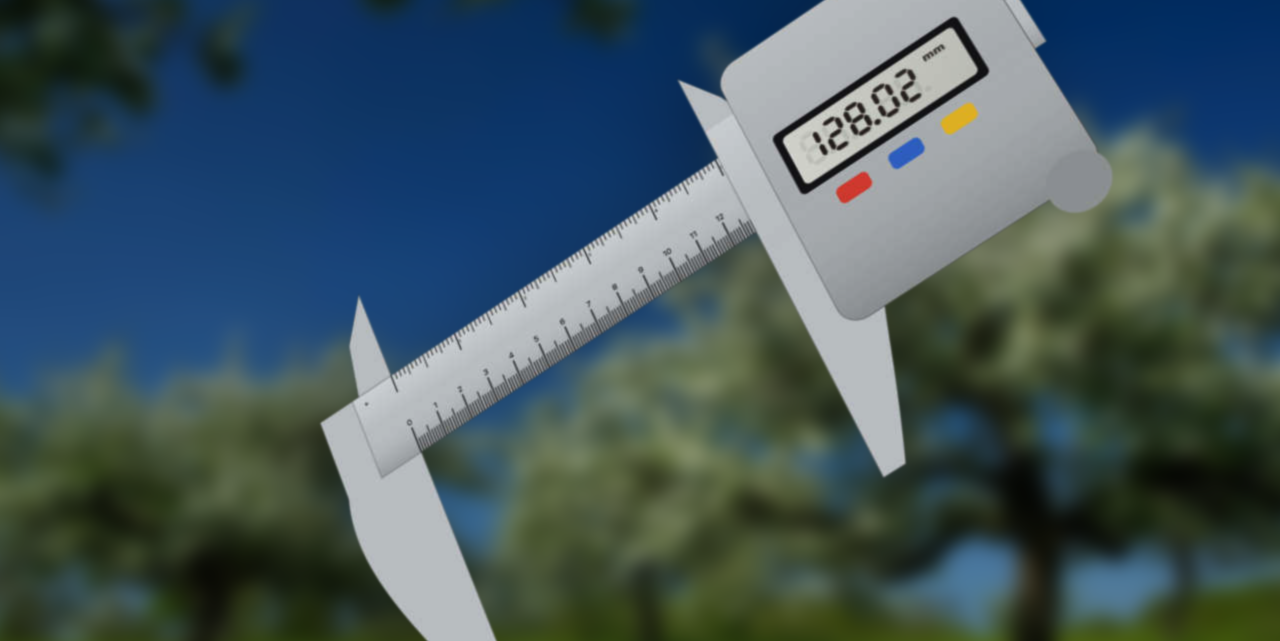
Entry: 128.02mm
